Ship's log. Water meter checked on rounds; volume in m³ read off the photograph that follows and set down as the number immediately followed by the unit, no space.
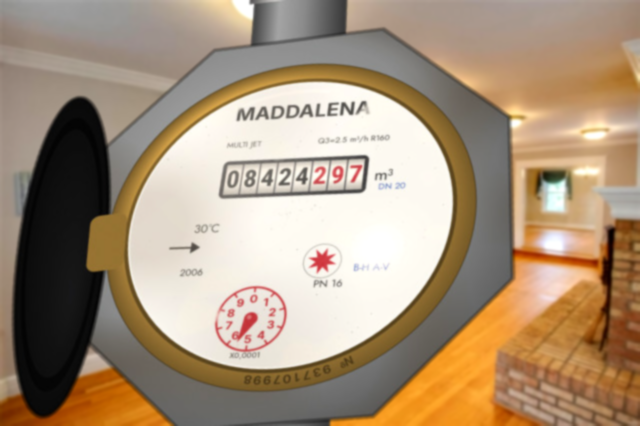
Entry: 8424.2975m³
